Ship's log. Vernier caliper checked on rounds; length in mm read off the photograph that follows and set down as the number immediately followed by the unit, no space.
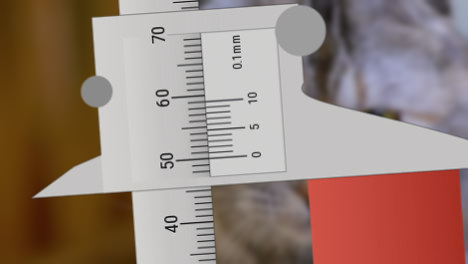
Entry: 50.0mm
